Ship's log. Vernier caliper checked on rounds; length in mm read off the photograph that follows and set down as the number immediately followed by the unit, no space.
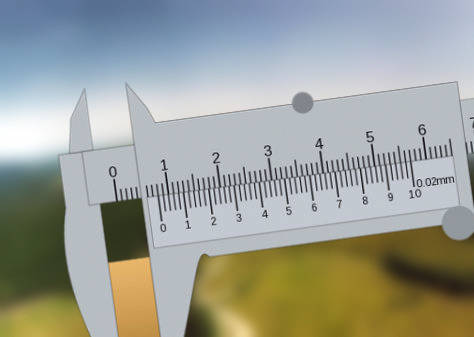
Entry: 8.0mm
